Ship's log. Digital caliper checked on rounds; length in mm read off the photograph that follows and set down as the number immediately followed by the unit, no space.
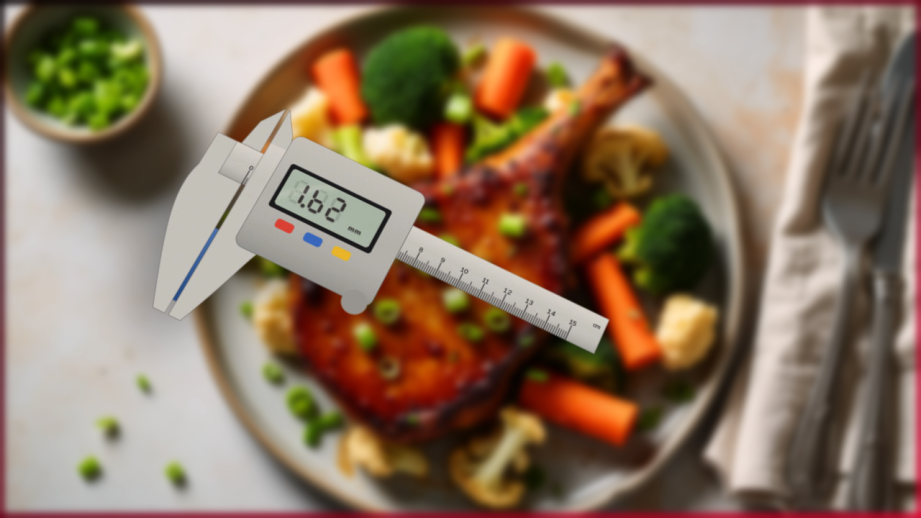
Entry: 1.62mm
